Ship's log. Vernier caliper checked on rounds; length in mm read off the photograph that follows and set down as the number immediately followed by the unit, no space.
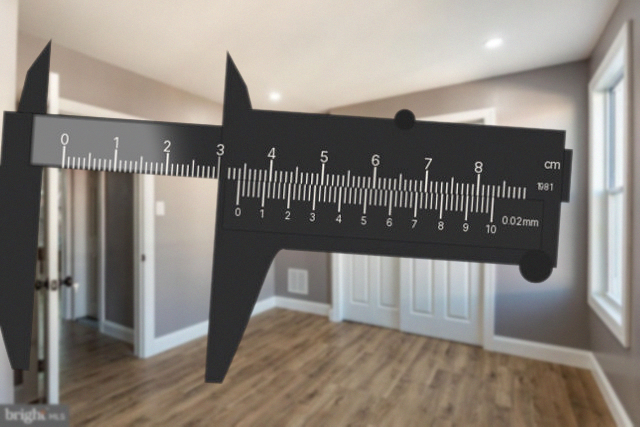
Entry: 34.0mm
